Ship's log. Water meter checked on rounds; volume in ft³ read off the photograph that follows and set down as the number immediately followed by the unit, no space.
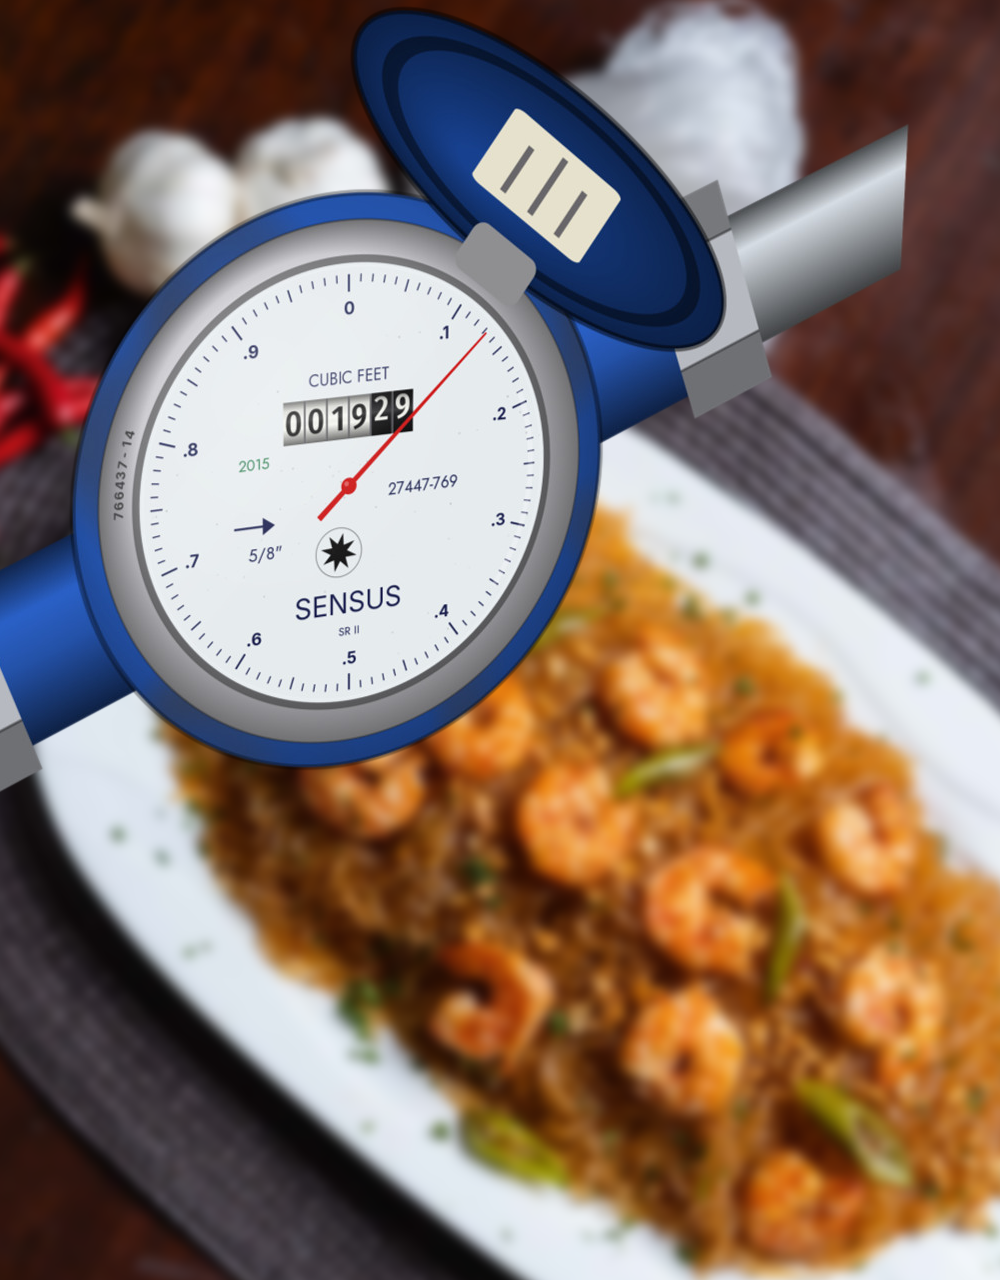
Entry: 1929.13ft³
